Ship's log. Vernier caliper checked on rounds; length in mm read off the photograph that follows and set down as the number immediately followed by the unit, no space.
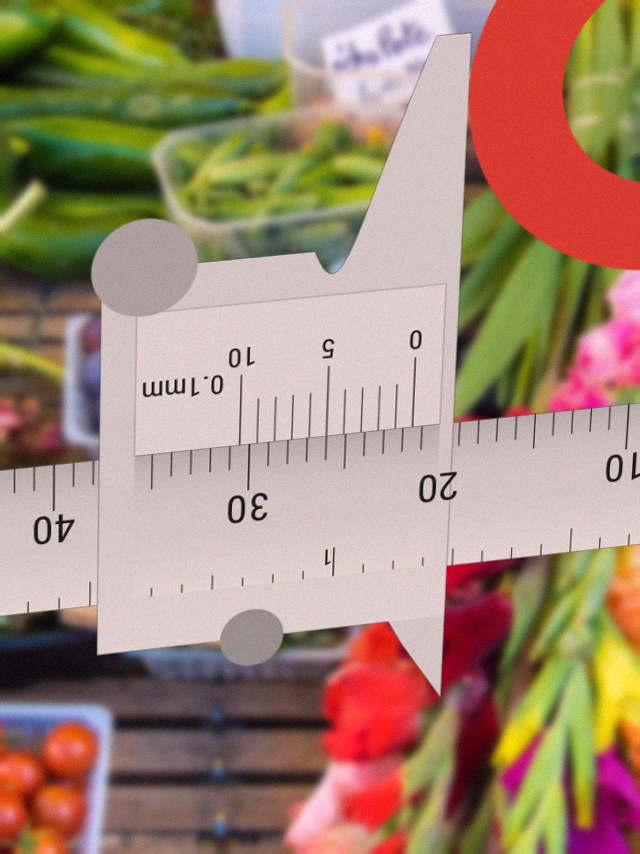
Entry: 21.5mm
